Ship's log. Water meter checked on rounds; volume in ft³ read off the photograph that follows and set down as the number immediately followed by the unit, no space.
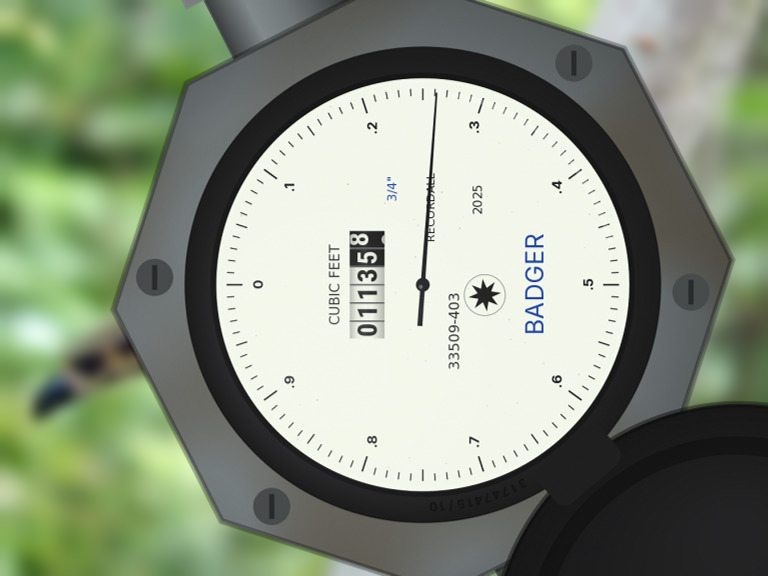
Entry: 11358.26ft³
